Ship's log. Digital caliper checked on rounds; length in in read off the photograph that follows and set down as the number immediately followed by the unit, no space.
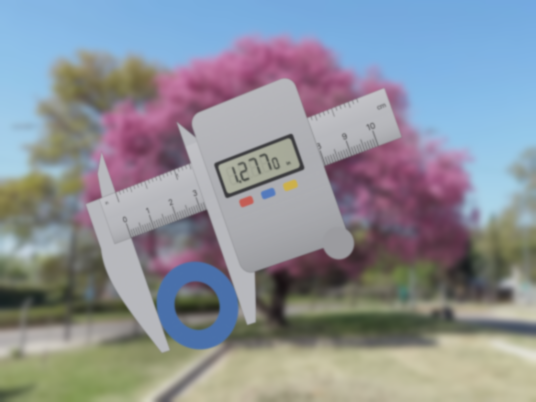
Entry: 1.2770in
